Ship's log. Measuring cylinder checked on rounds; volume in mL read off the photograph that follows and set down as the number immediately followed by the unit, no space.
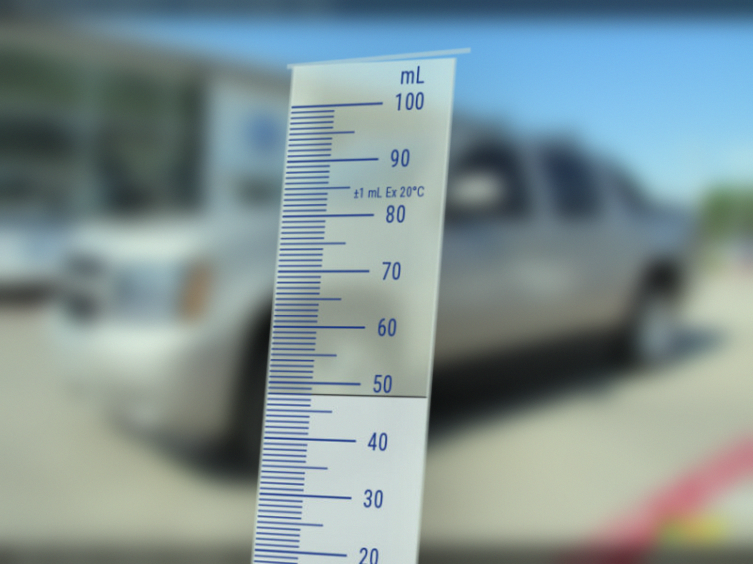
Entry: 48mL
